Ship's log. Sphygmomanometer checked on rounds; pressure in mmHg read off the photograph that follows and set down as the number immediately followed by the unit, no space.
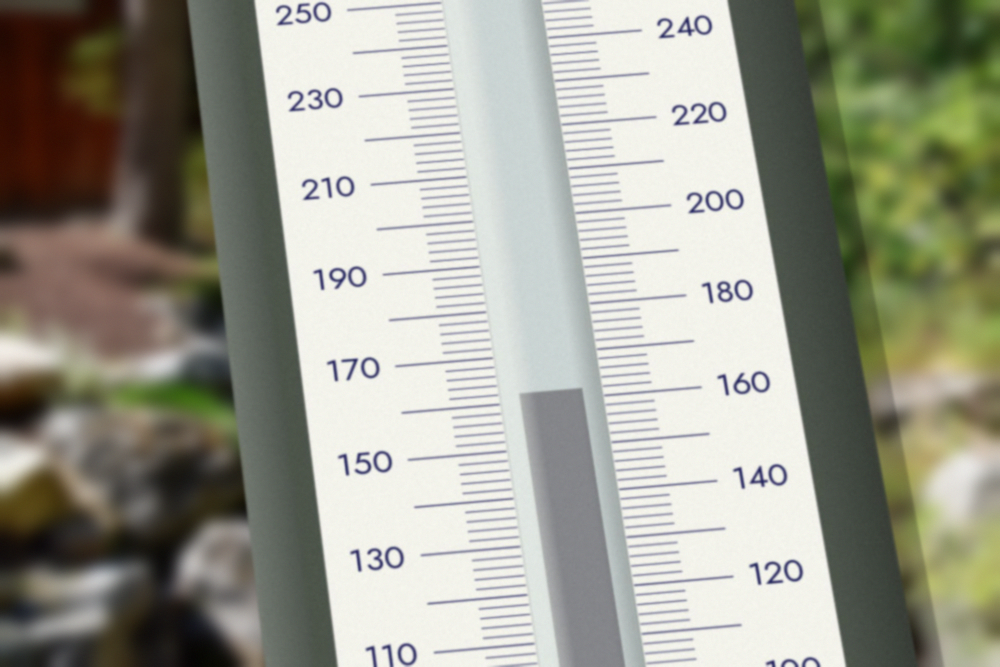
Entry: 162mmHg
